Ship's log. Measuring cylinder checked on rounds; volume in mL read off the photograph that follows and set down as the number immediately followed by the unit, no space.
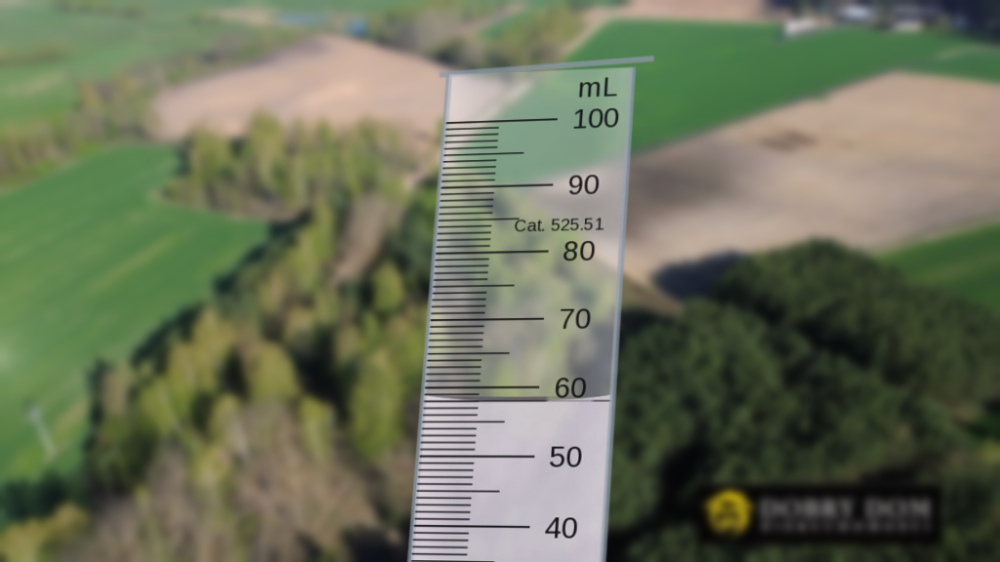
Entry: 58mL
